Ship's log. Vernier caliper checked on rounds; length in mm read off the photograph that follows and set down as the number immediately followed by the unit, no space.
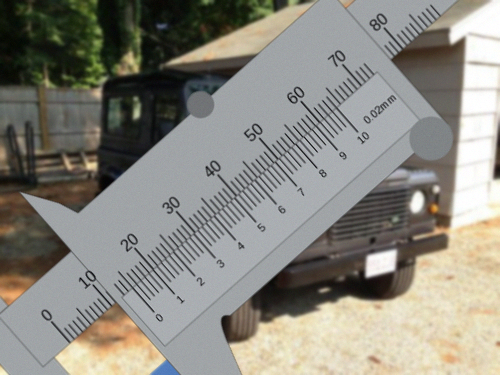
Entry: 15.0mm
